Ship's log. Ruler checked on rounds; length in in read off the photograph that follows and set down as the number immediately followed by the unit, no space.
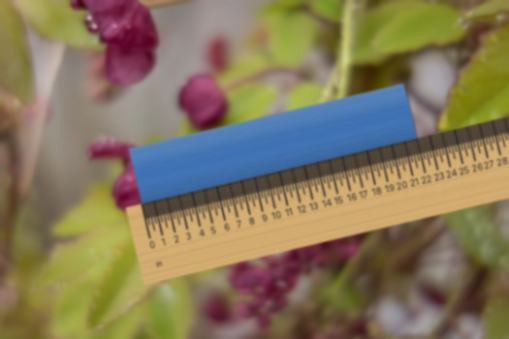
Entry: 22in
